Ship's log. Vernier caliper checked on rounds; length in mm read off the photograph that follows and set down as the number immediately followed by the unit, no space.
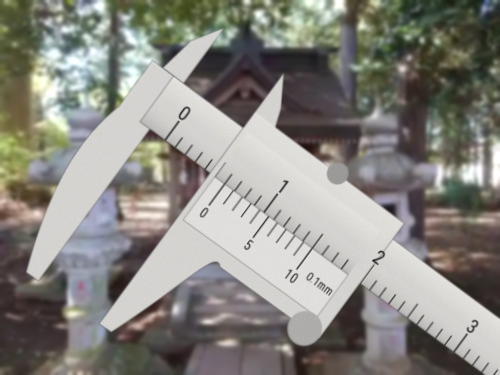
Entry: 6.0mm
